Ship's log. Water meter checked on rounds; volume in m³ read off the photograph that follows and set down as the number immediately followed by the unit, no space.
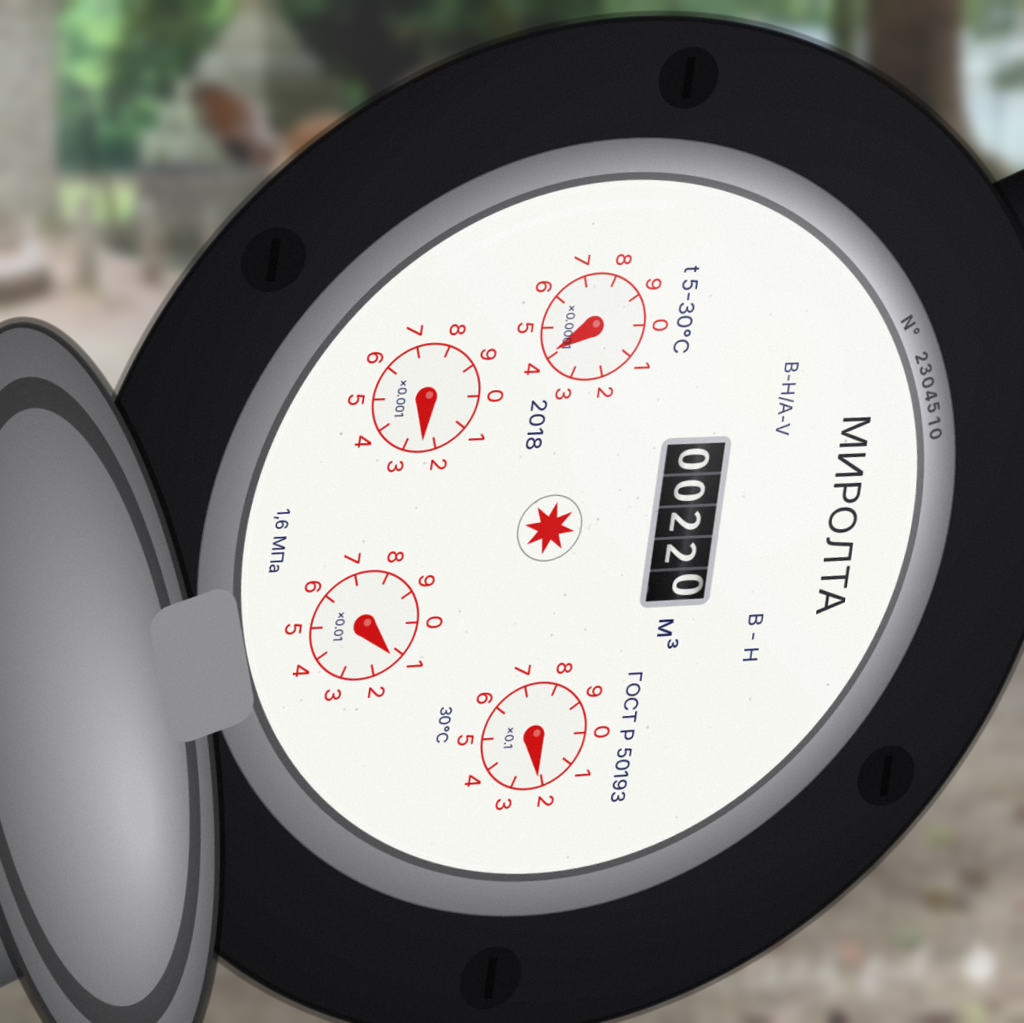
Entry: 220.2124m³
